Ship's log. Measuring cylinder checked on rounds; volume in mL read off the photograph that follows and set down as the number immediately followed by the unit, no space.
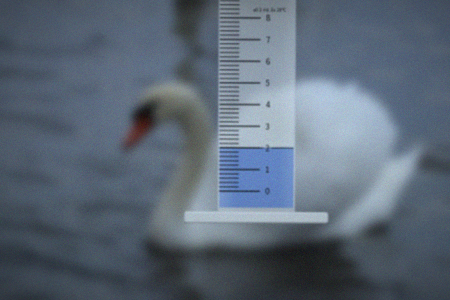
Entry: 2mL
